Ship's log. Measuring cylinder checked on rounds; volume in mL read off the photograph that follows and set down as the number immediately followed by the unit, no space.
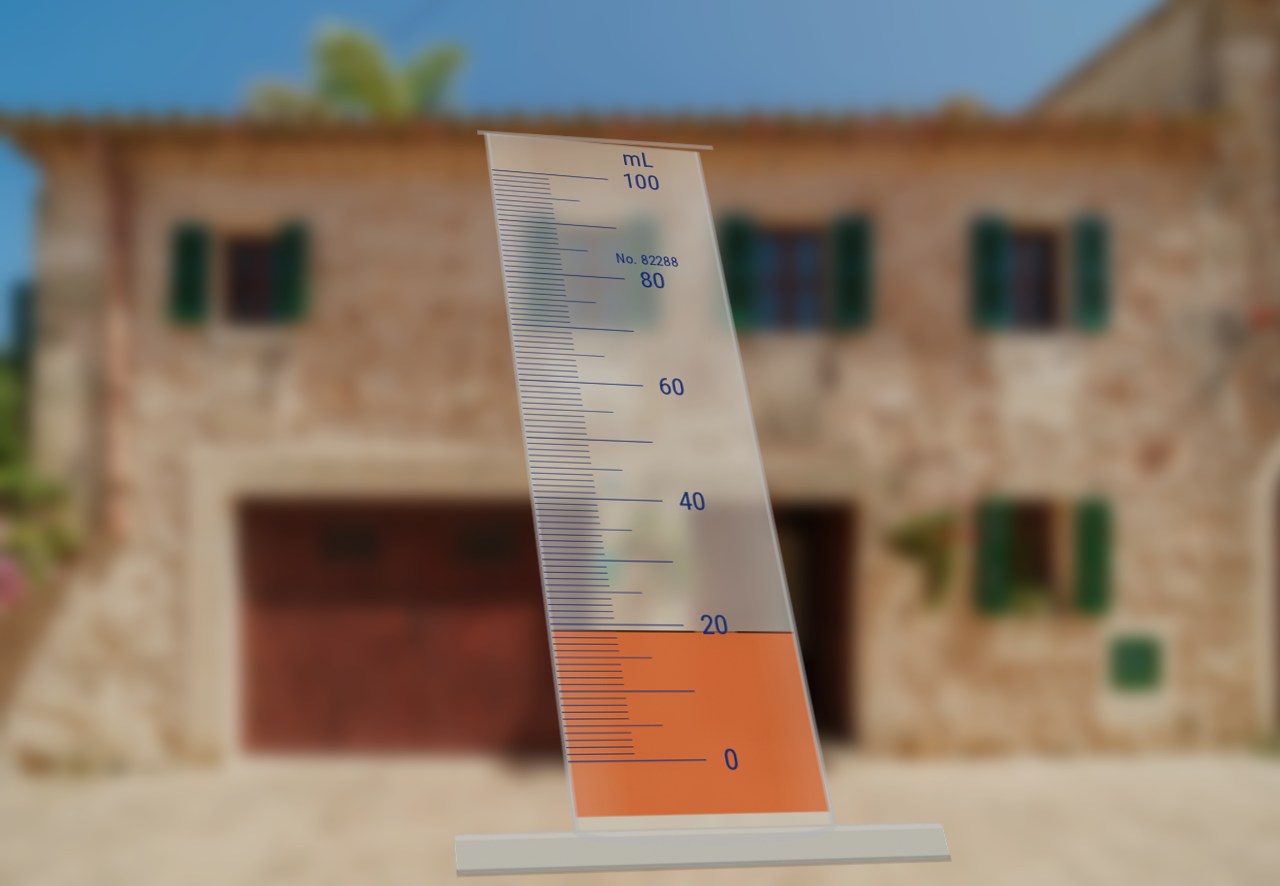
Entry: 19mL
